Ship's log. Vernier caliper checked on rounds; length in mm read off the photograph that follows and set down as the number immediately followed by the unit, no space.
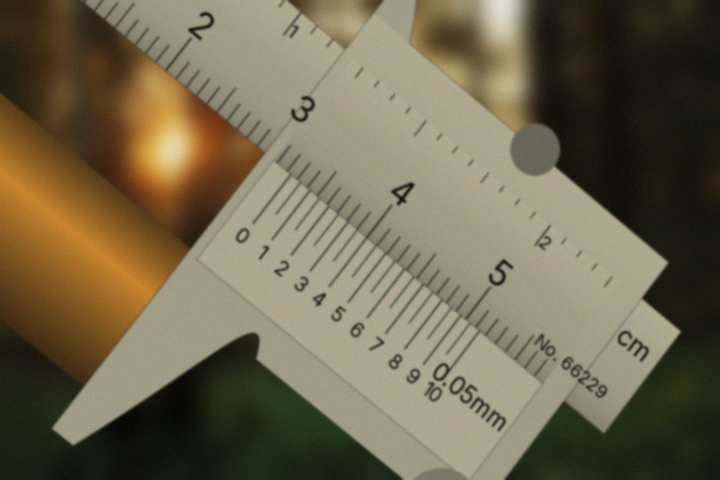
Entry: 32.4mm
